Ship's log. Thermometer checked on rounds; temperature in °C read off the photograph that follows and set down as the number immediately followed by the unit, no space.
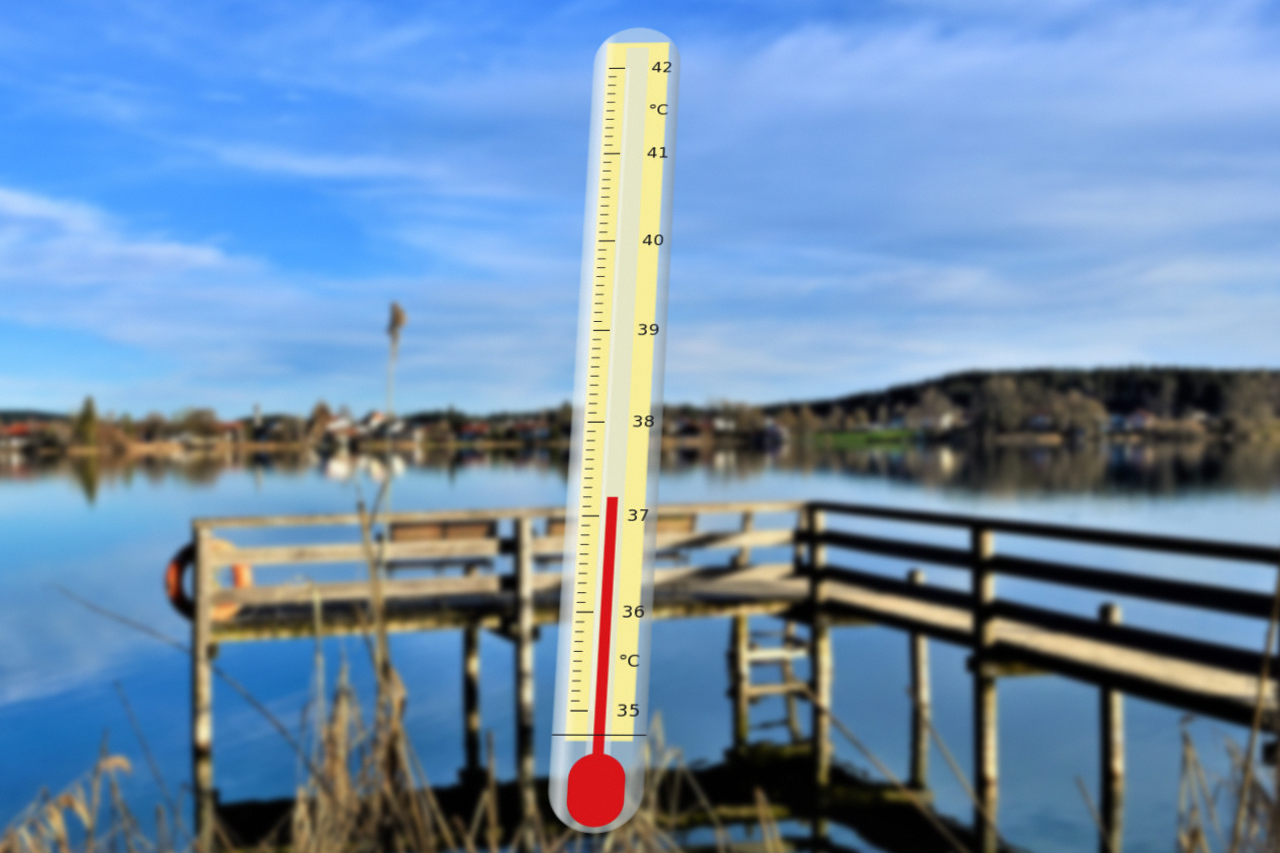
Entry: 37.2°C
